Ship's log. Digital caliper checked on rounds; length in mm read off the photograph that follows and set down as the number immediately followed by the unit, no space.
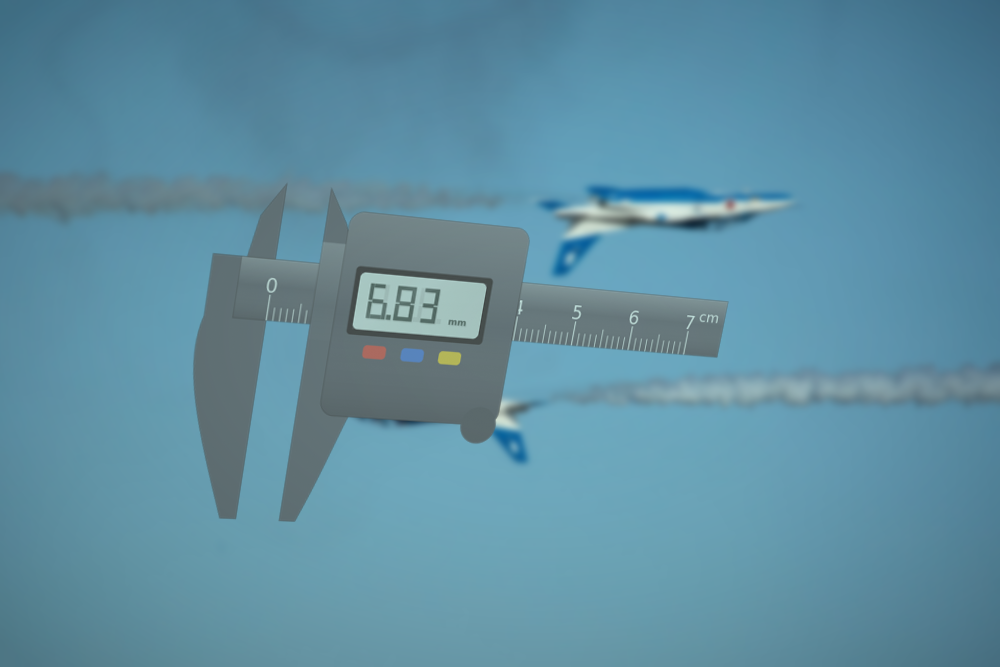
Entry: 6.83mm
